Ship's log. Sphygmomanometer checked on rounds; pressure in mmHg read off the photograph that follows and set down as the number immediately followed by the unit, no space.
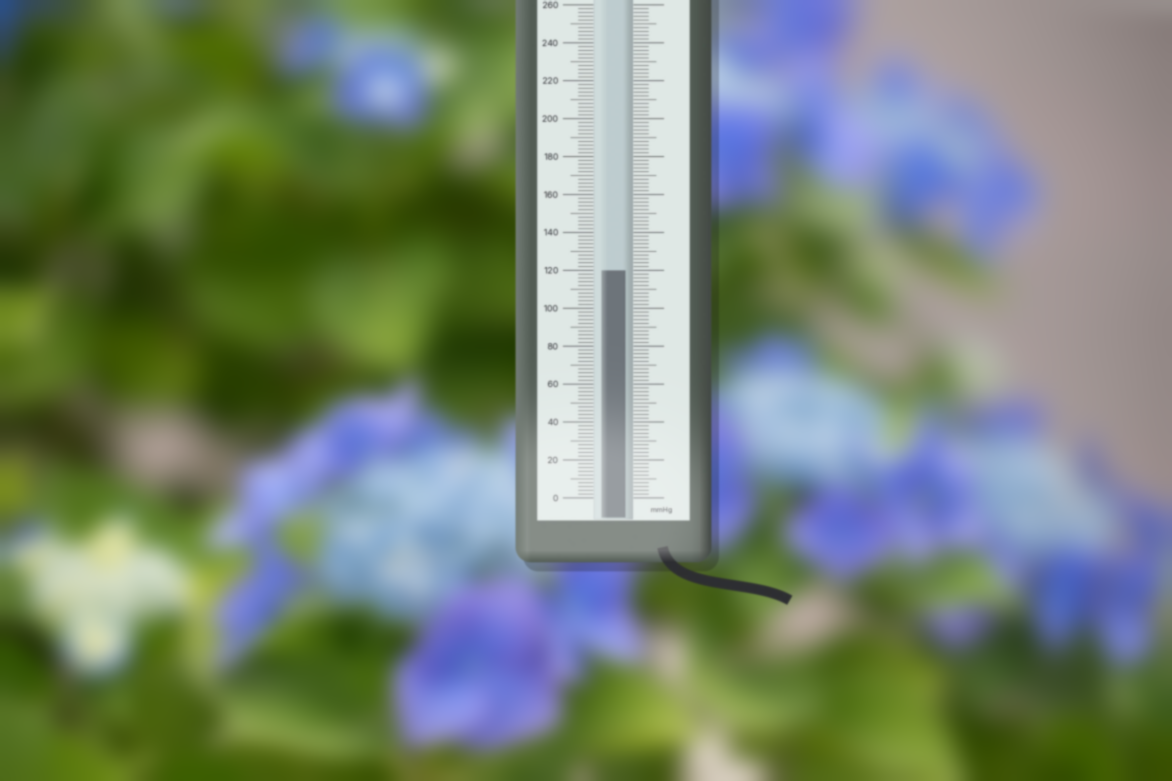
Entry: 120mmHg
